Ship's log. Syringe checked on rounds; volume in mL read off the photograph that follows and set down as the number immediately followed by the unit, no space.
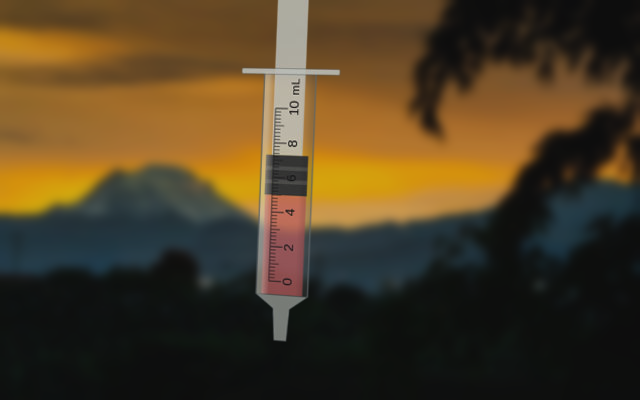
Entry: 5mL
